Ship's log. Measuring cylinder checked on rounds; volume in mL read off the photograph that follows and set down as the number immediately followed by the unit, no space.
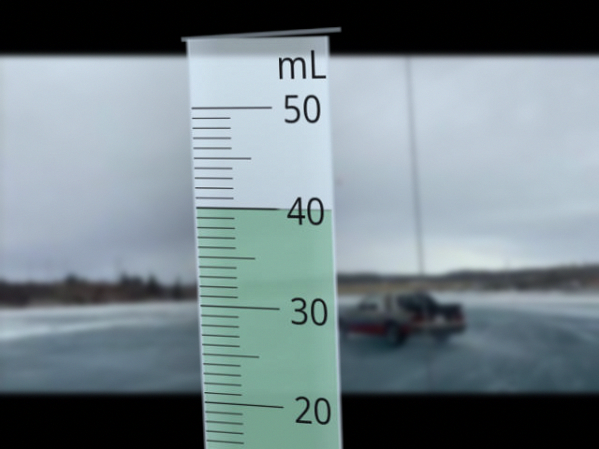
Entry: 40mL
